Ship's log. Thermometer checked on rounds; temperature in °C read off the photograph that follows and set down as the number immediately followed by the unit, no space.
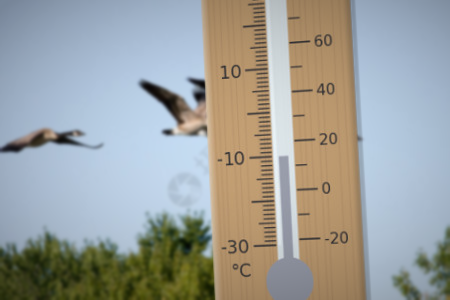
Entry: -10°C
